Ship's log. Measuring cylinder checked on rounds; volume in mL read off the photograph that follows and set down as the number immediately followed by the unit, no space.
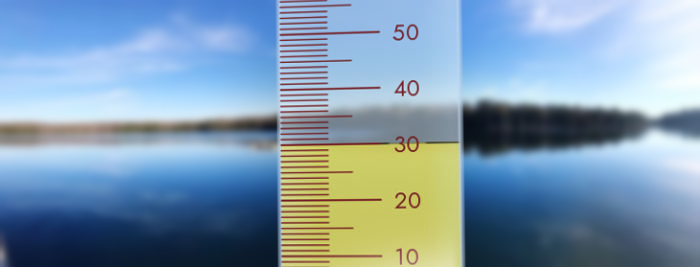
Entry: 30mL
